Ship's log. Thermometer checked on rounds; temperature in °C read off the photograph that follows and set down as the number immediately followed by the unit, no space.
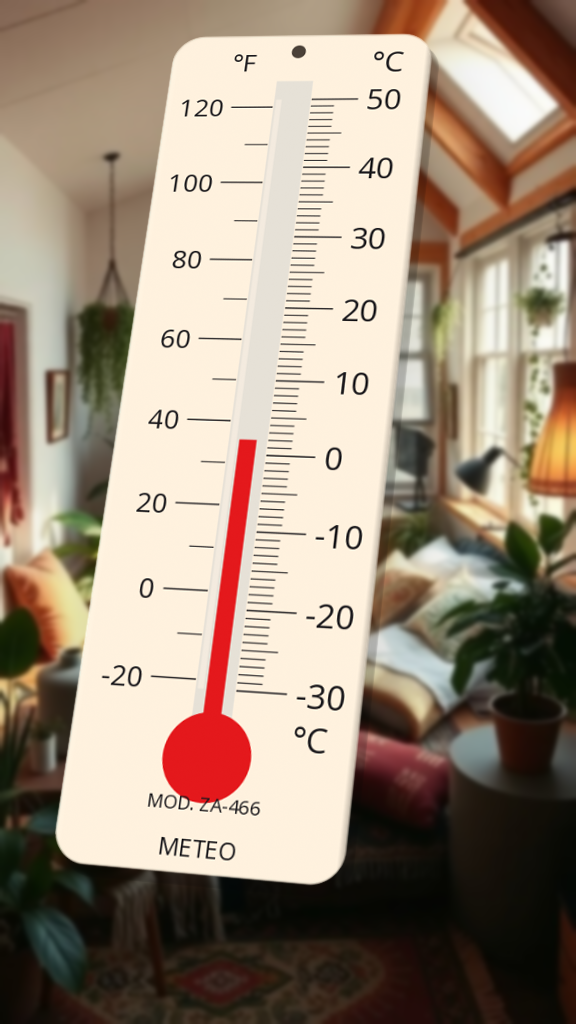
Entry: 2°C
